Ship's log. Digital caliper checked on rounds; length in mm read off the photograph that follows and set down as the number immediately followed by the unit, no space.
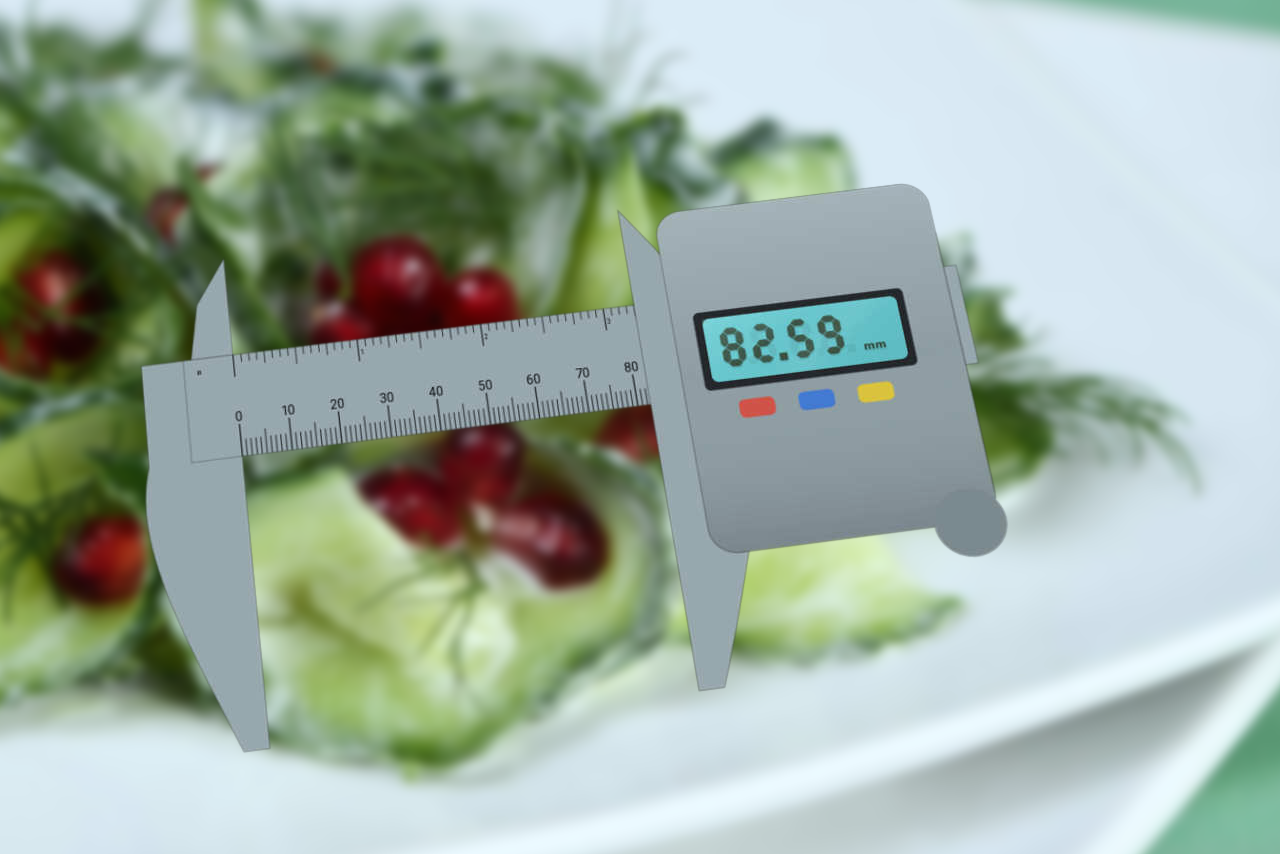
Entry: 82.59mm
